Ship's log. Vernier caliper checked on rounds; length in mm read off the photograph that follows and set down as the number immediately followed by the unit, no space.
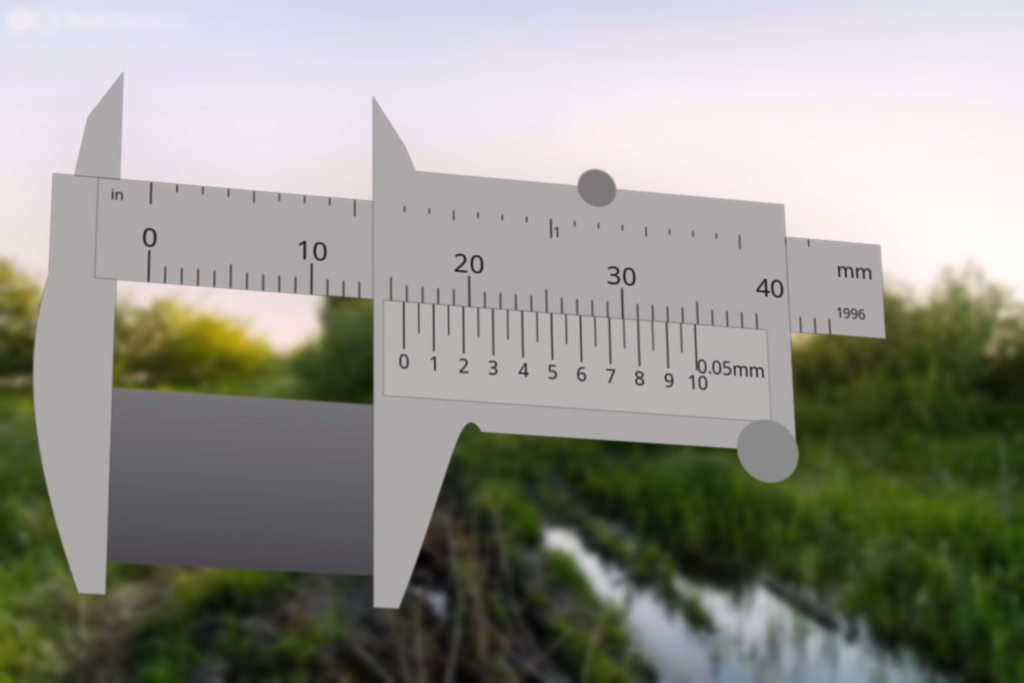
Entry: 15.8mm
